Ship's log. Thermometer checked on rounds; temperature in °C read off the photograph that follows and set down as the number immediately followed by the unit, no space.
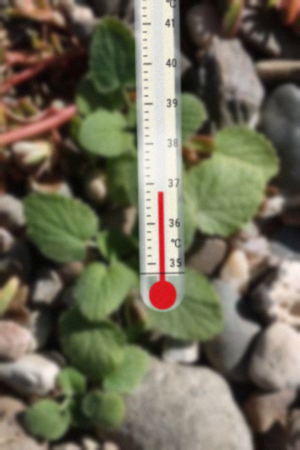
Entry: 36.8°C
